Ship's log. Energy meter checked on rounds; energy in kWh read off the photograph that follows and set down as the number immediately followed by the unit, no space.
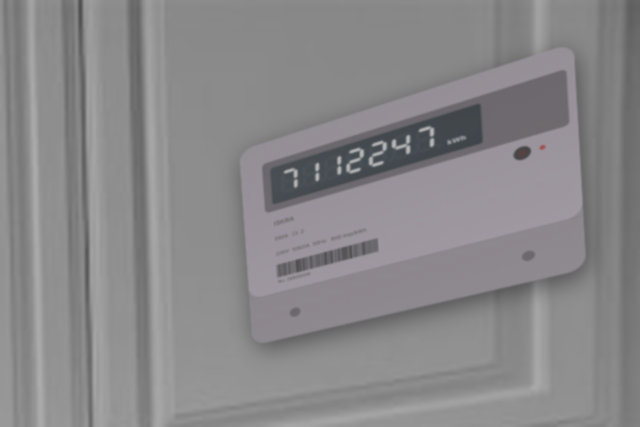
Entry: 7112247kWh
